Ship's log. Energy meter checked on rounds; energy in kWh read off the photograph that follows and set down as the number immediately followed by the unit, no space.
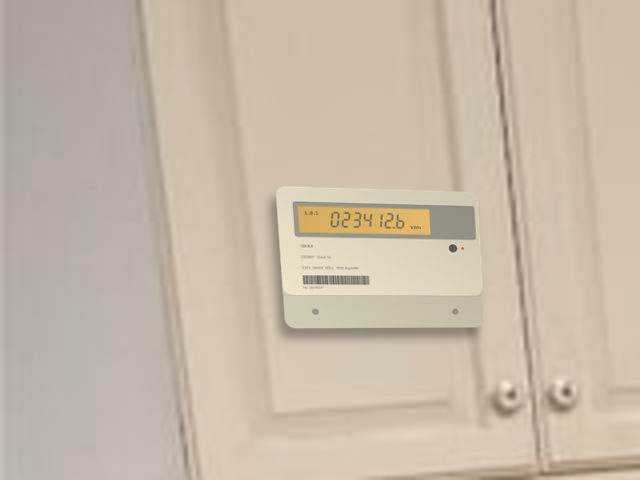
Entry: 23412.6kWh
